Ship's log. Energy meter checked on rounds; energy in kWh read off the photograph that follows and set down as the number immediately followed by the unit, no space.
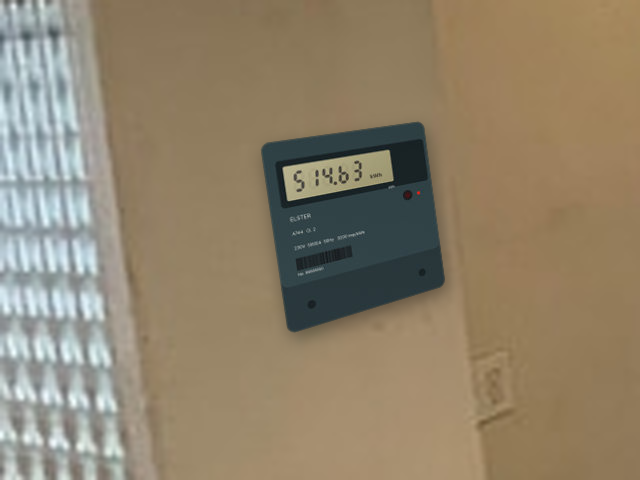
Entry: 514.63kWh
